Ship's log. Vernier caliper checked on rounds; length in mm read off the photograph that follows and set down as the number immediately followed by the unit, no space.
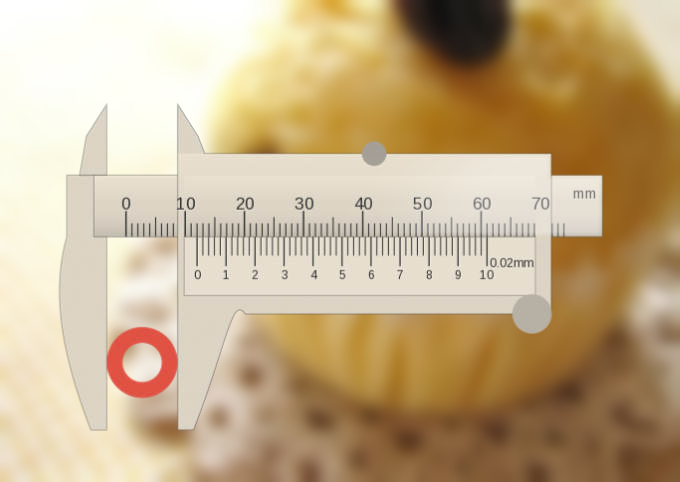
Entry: 12.0mm
